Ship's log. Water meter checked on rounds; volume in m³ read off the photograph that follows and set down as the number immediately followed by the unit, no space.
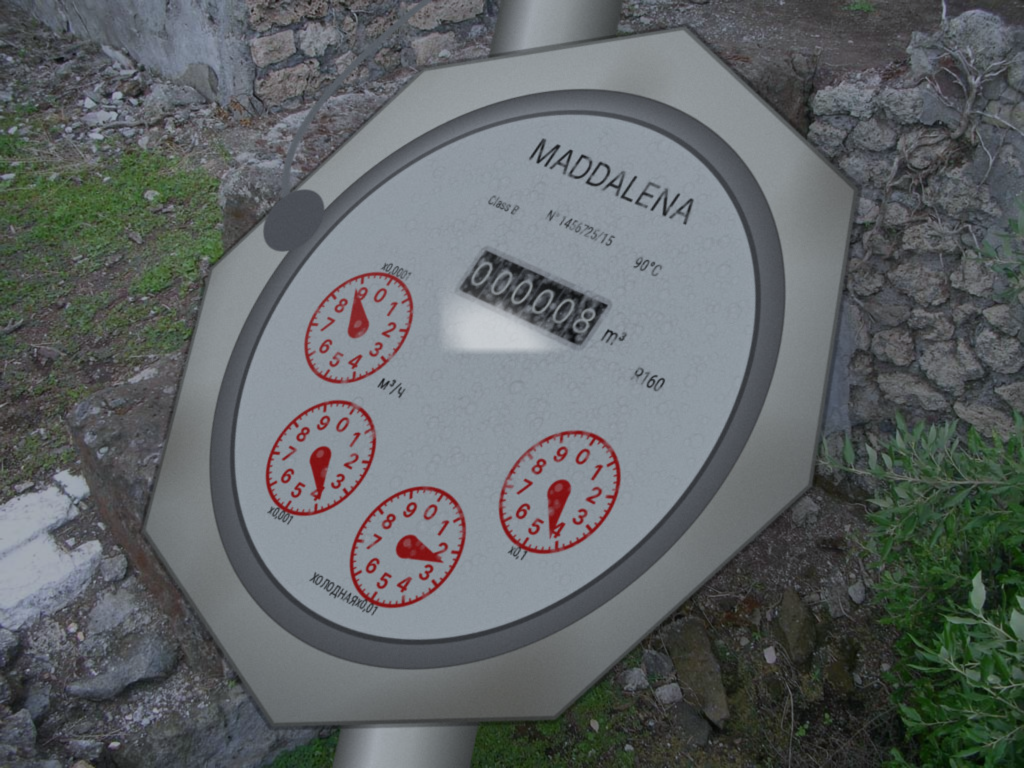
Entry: 8.4238m³
